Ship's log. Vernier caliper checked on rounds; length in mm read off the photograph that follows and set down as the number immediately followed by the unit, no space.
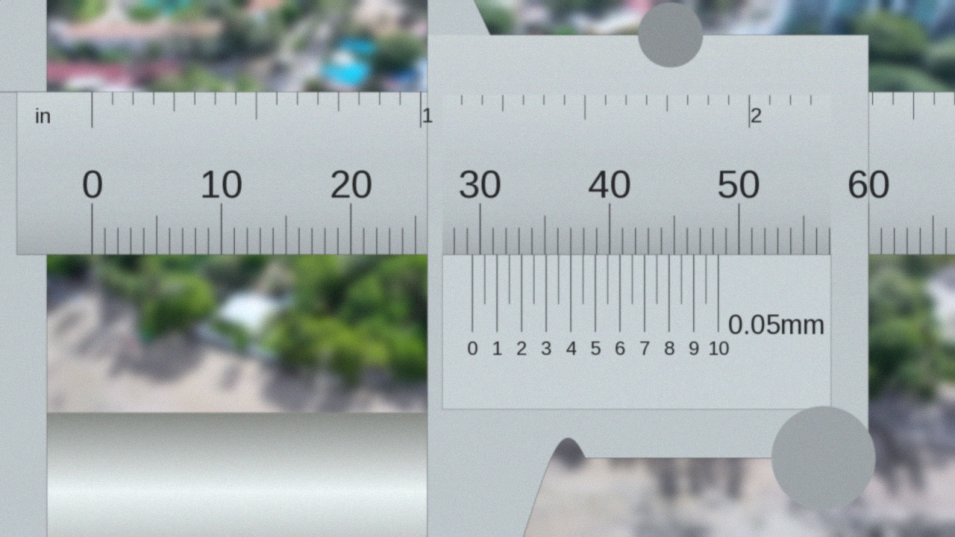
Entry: 29.4mm
